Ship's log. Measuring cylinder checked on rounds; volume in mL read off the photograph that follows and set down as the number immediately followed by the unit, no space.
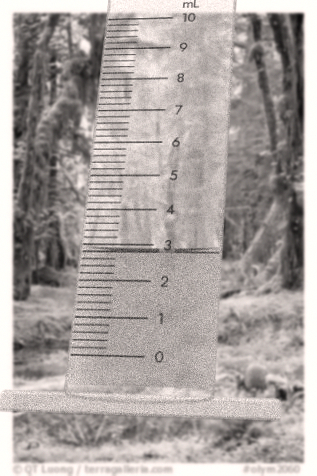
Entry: 2.8mL
